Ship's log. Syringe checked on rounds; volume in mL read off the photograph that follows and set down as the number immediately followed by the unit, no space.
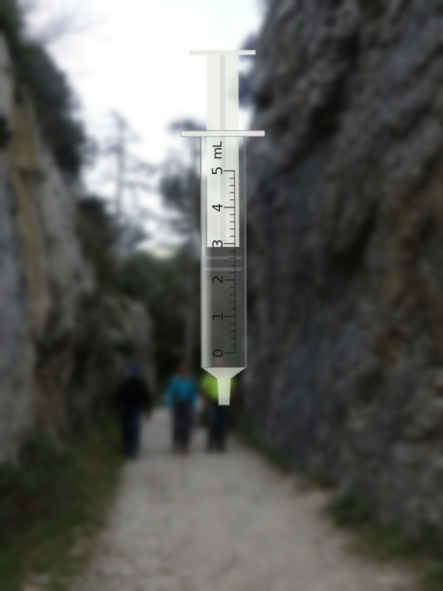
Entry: 2mL
